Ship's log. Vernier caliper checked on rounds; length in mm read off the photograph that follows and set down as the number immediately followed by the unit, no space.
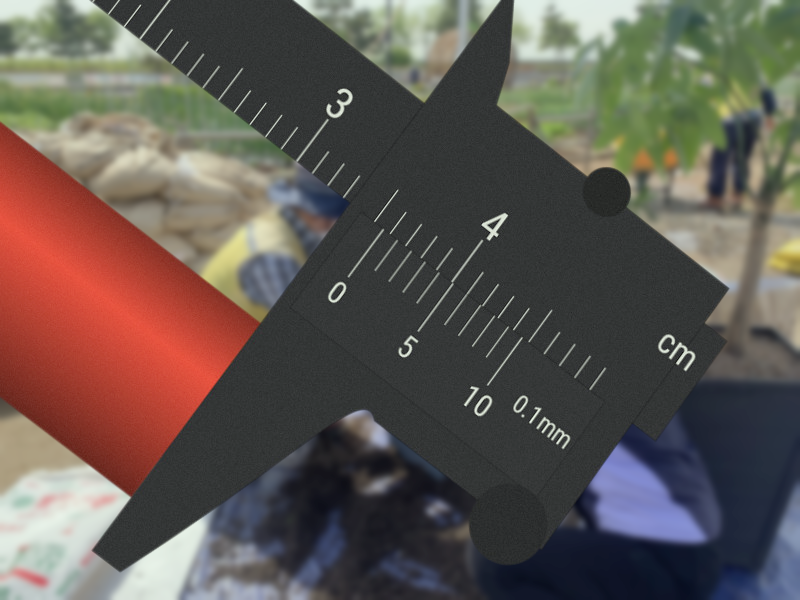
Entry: 35.6mm
